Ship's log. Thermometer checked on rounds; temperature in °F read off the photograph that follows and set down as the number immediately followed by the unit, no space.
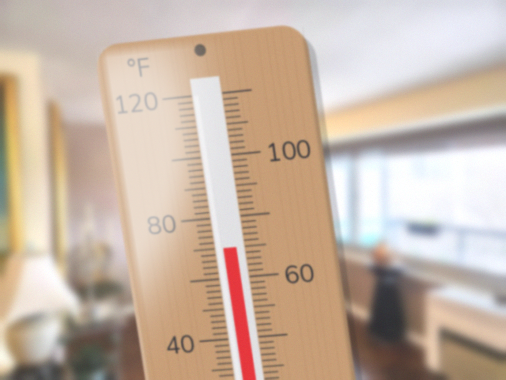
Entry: 70°F
